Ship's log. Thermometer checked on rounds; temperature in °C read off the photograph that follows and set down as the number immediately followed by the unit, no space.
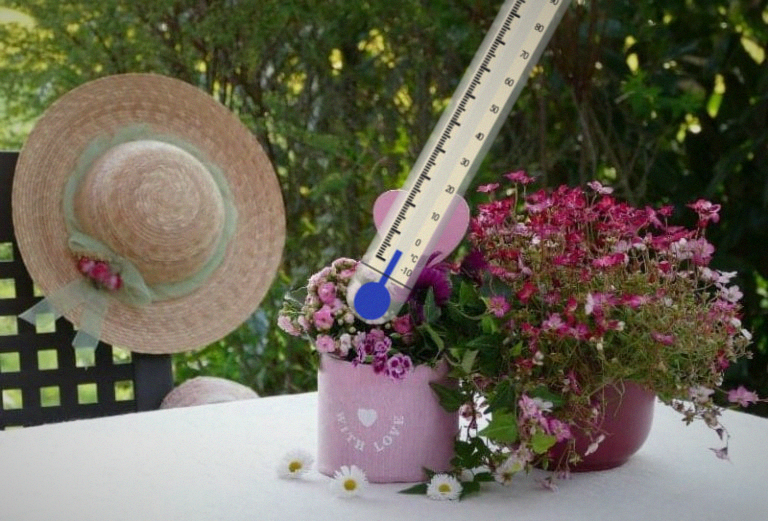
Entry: -5°C
